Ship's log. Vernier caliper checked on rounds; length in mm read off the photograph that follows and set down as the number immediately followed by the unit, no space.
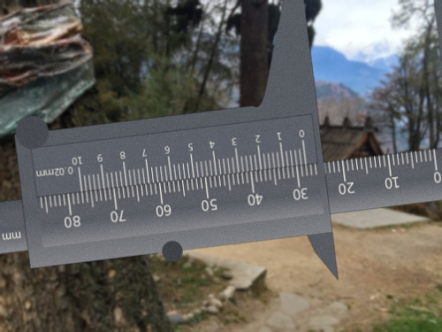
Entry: 28.0mm
